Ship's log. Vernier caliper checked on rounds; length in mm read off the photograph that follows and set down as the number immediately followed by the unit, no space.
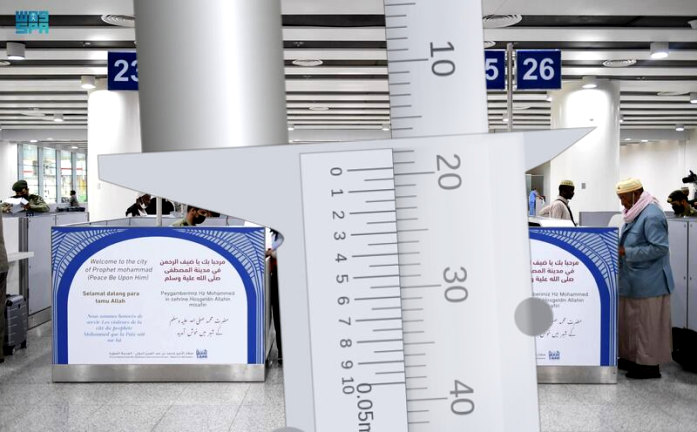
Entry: 19.4mm
